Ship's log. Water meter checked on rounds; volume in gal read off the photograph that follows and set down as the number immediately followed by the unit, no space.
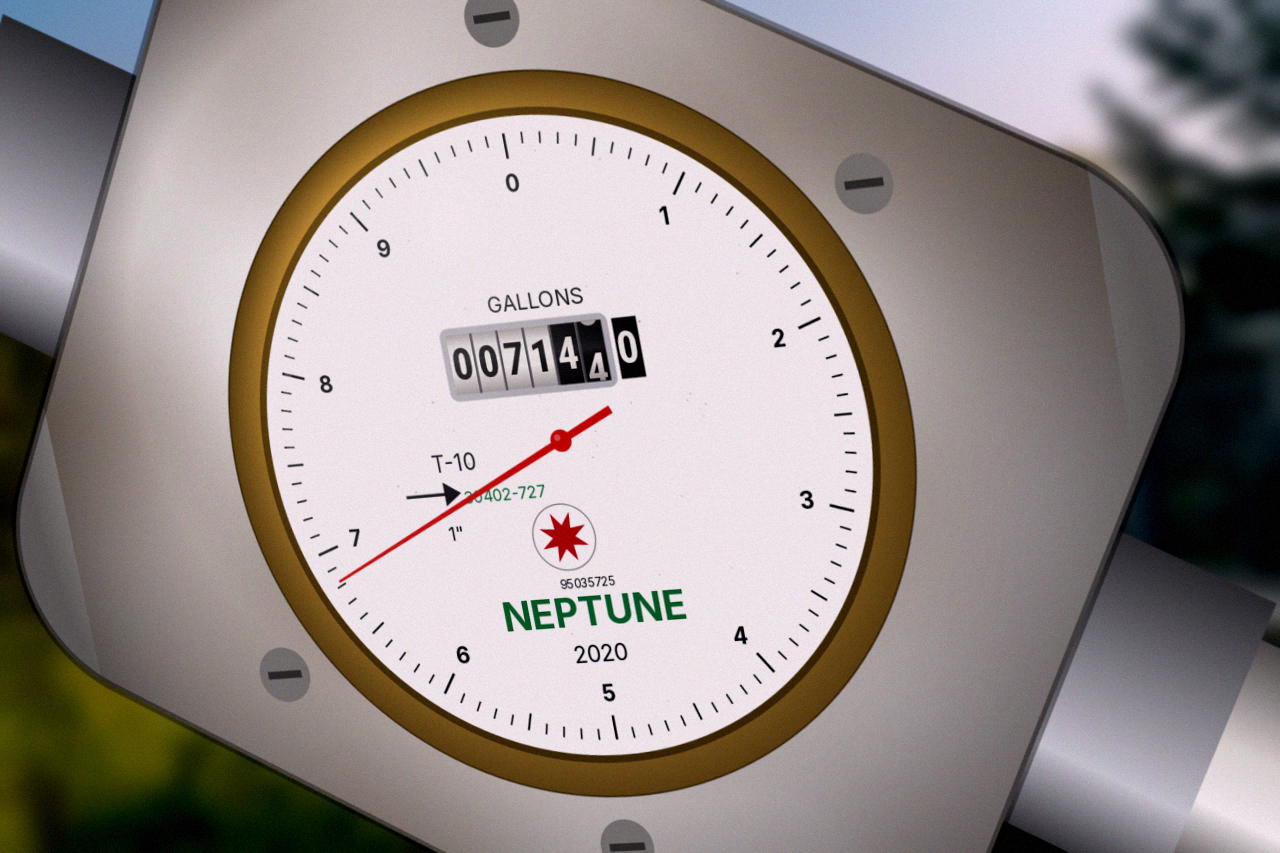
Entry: 71436.8gal
